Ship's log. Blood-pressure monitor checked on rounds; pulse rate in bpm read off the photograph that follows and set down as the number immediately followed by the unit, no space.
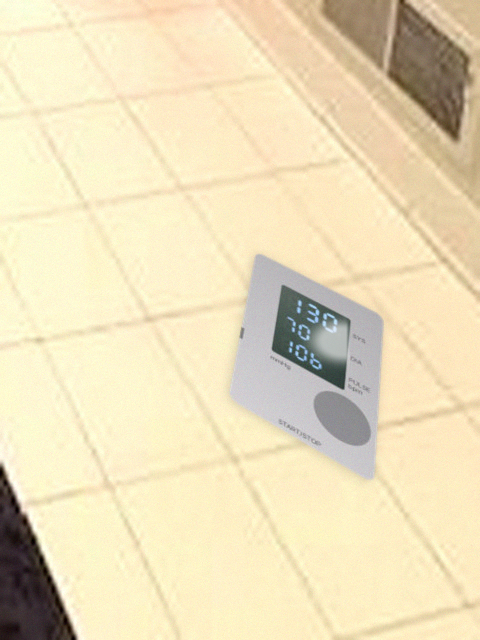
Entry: 106bpm
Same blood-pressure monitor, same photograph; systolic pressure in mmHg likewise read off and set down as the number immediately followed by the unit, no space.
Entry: 130mmHg
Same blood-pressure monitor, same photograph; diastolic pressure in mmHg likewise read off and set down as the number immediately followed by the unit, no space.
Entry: 70mmHg
